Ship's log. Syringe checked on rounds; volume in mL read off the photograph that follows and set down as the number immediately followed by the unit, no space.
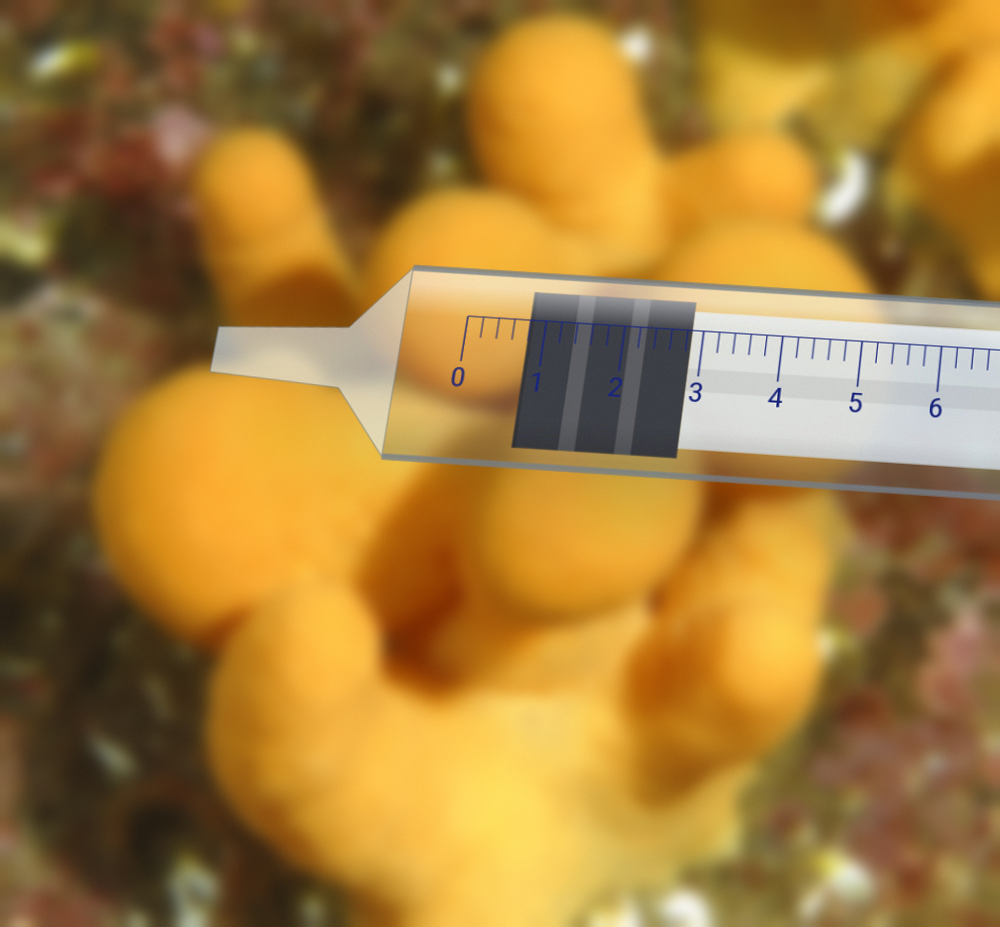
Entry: 0.8mL
